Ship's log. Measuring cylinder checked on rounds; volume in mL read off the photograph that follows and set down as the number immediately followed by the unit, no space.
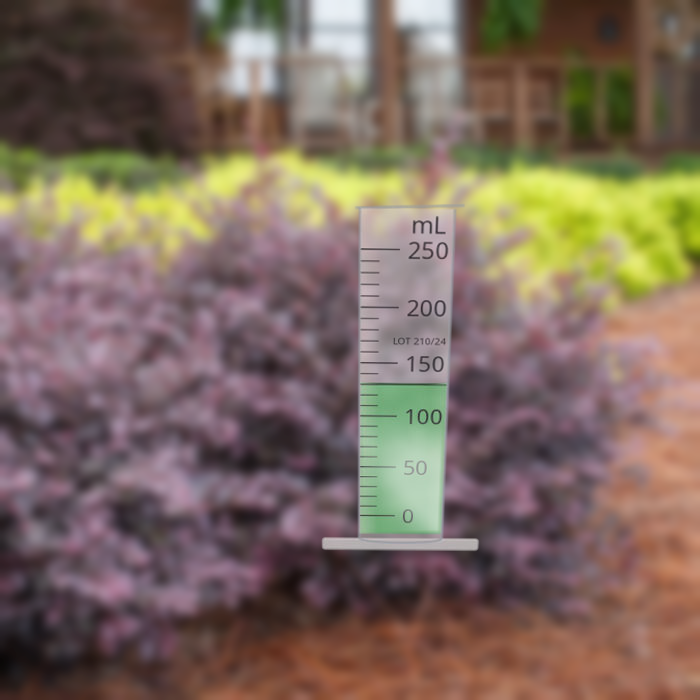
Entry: 130mL
